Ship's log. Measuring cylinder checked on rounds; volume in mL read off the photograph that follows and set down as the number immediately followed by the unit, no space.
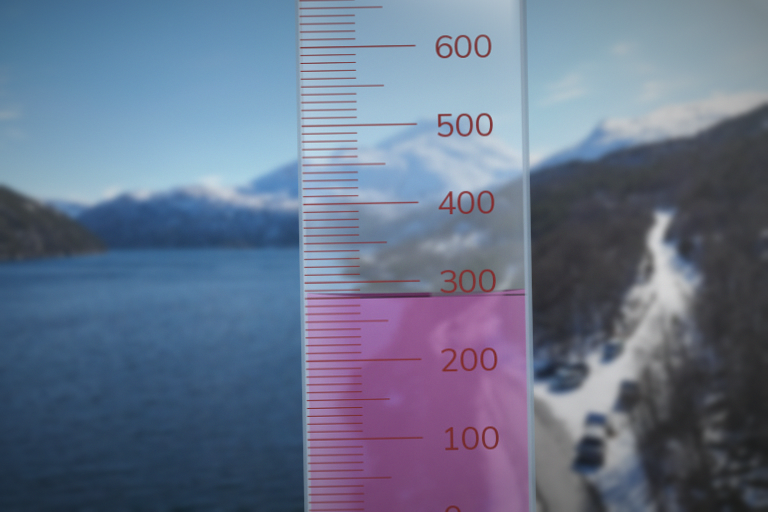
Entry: 280mL
